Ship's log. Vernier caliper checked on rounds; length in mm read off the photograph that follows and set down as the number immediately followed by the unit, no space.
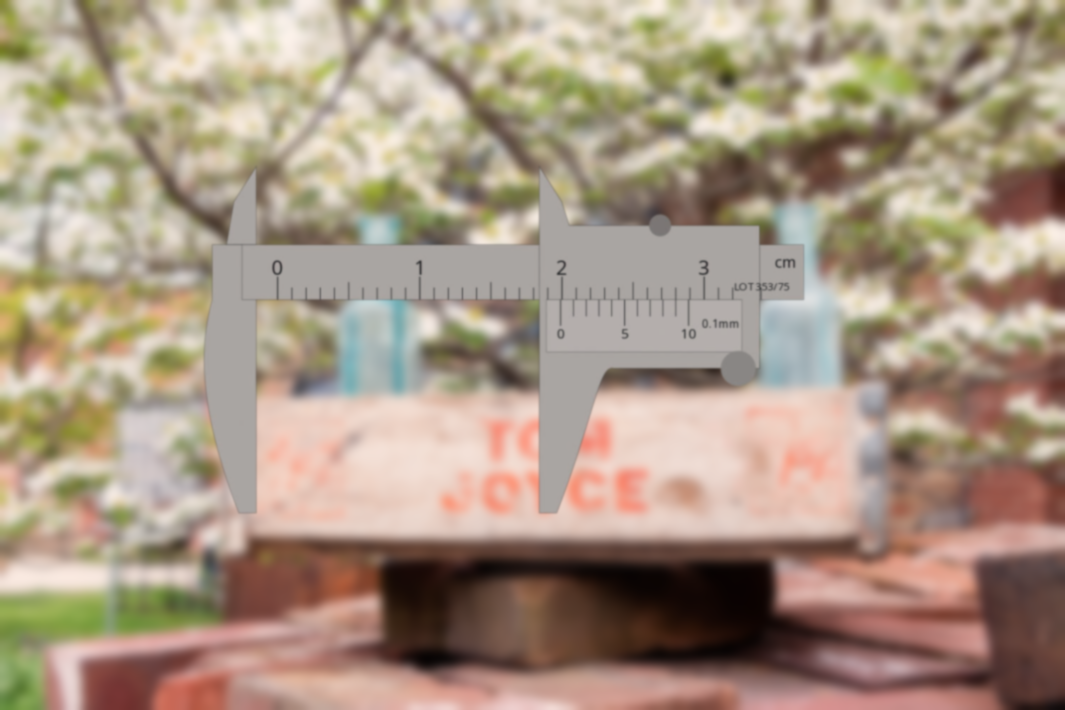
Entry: 19.9mm
